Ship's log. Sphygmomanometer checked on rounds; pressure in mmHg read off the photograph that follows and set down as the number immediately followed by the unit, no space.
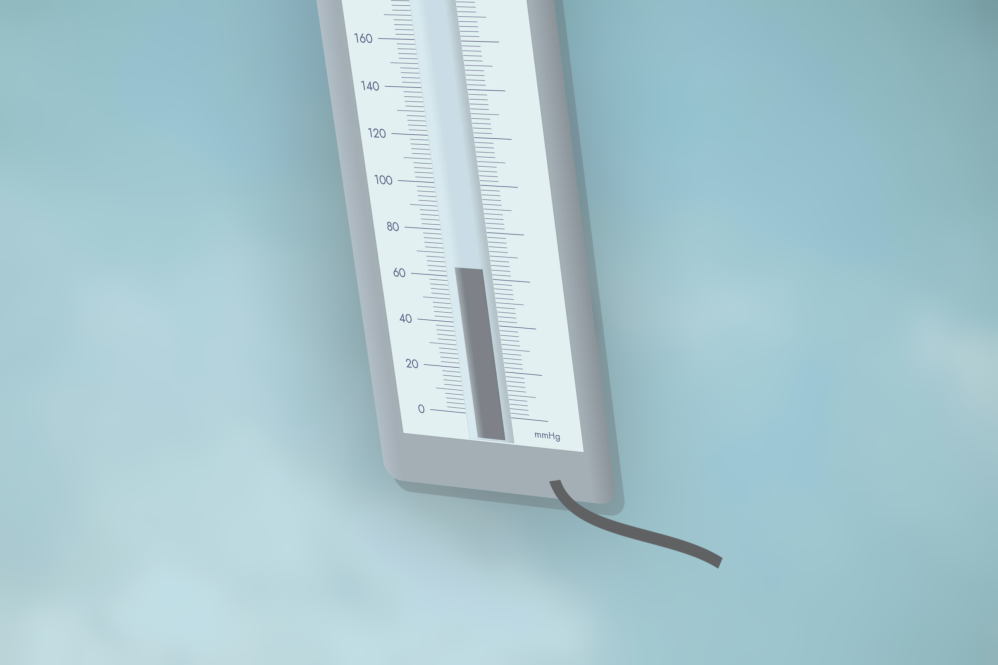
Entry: 64mmHg
